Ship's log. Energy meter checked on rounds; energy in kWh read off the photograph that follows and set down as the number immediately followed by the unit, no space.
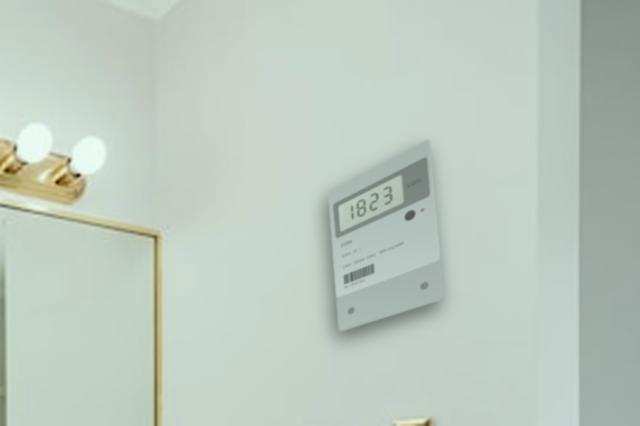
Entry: 1823kWh
